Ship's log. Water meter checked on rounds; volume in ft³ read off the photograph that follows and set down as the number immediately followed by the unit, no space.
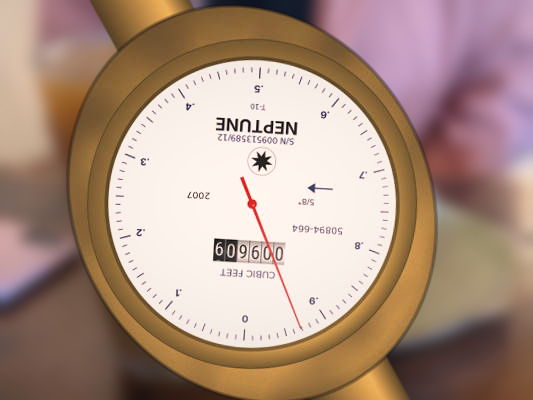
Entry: 9608.93ft³
